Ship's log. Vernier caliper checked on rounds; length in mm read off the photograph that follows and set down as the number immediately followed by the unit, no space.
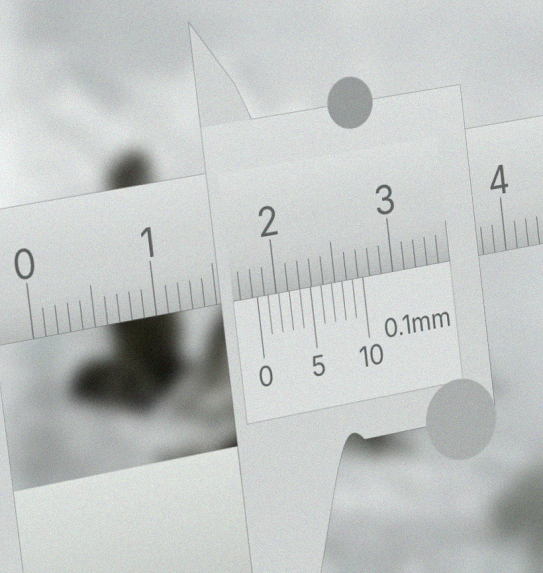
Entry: 18.4mm
